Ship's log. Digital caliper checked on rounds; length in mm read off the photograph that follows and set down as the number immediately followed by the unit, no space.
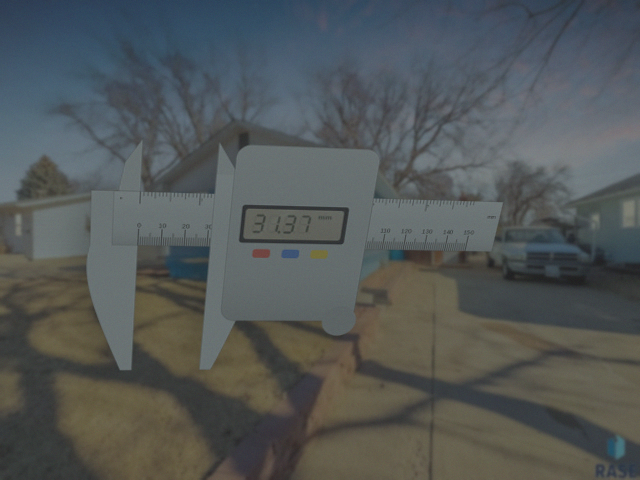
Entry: 31.37mm
